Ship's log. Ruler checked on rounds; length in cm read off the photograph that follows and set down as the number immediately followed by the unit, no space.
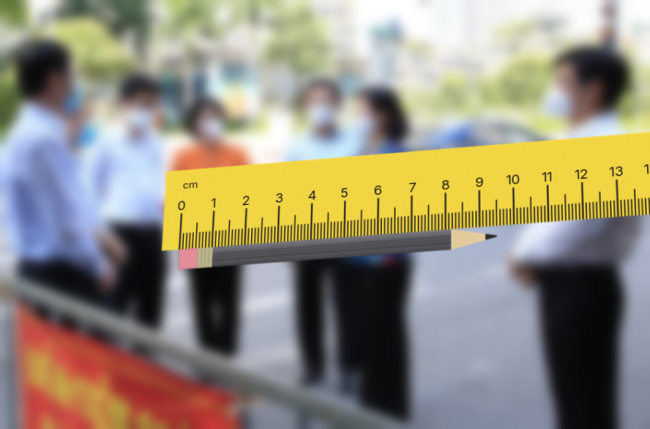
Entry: 9.5cm
